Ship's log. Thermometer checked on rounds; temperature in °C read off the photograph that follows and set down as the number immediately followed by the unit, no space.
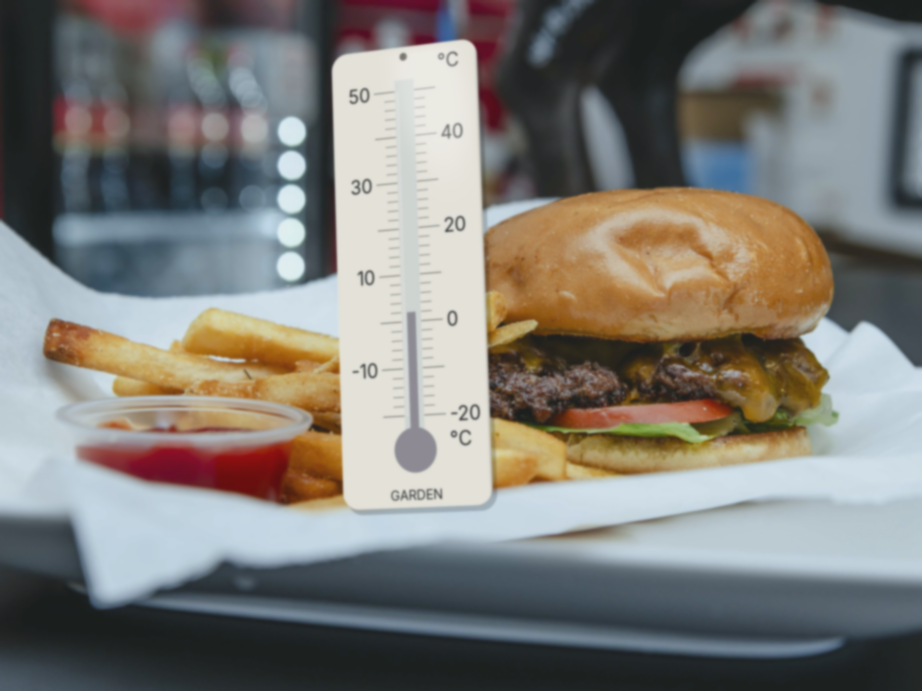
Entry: 2°C
